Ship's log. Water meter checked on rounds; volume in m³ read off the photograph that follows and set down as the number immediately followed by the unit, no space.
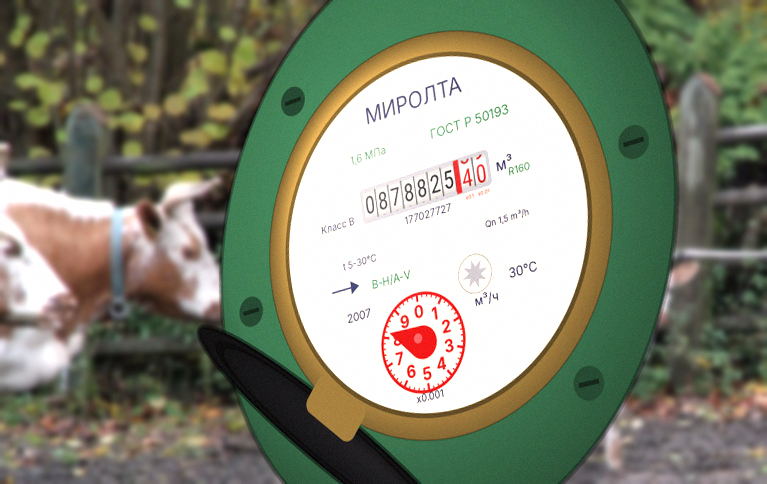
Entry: 878825.398m³
